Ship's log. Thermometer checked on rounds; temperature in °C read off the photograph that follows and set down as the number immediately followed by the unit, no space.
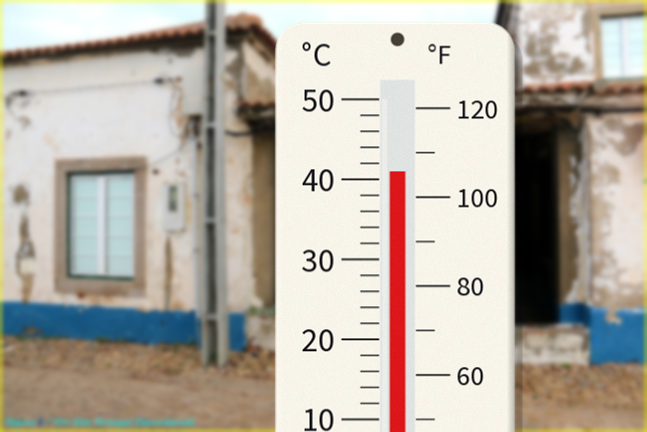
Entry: 41°C
